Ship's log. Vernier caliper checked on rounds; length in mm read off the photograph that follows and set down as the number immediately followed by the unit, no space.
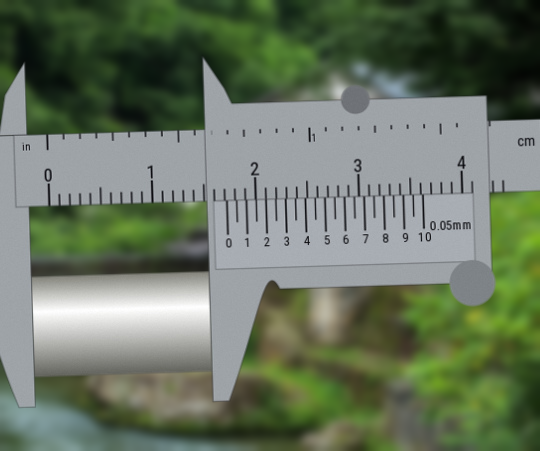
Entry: 17.2mm
